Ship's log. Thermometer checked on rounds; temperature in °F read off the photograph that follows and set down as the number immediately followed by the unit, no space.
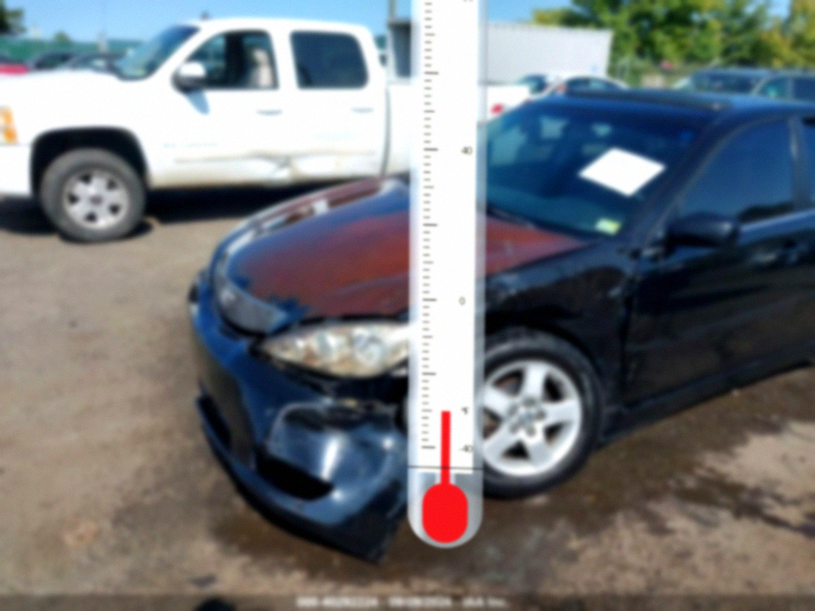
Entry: -30°F
